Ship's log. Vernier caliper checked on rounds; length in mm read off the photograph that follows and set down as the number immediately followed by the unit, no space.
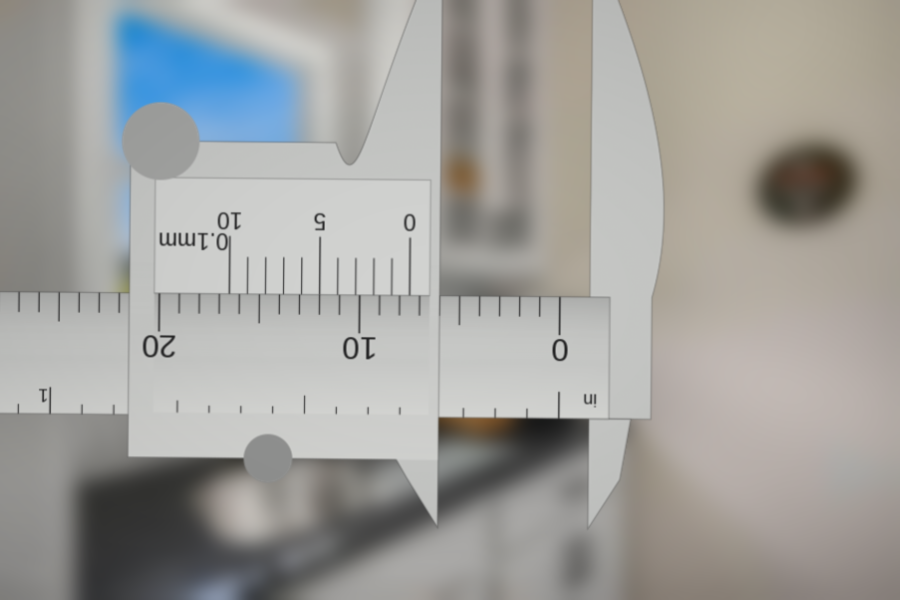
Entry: 7.5mm
